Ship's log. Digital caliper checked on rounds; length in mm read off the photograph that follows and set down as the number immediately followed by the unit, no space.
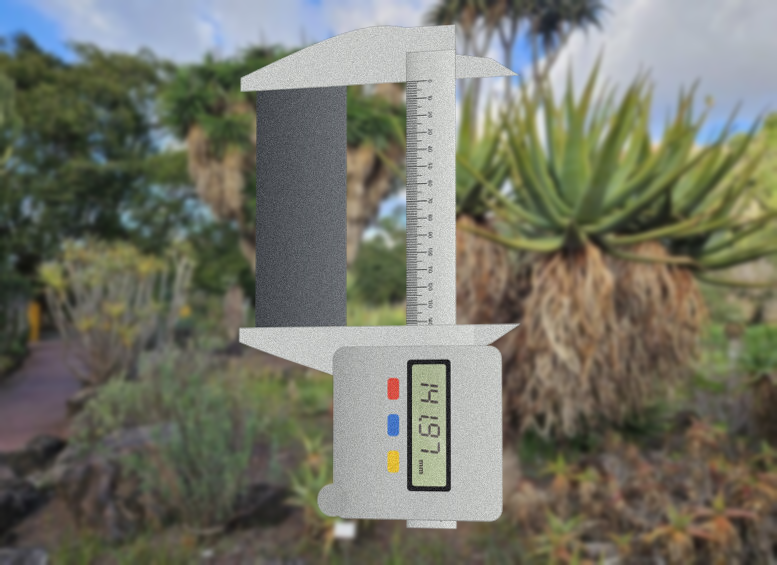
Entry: 141.97mm
